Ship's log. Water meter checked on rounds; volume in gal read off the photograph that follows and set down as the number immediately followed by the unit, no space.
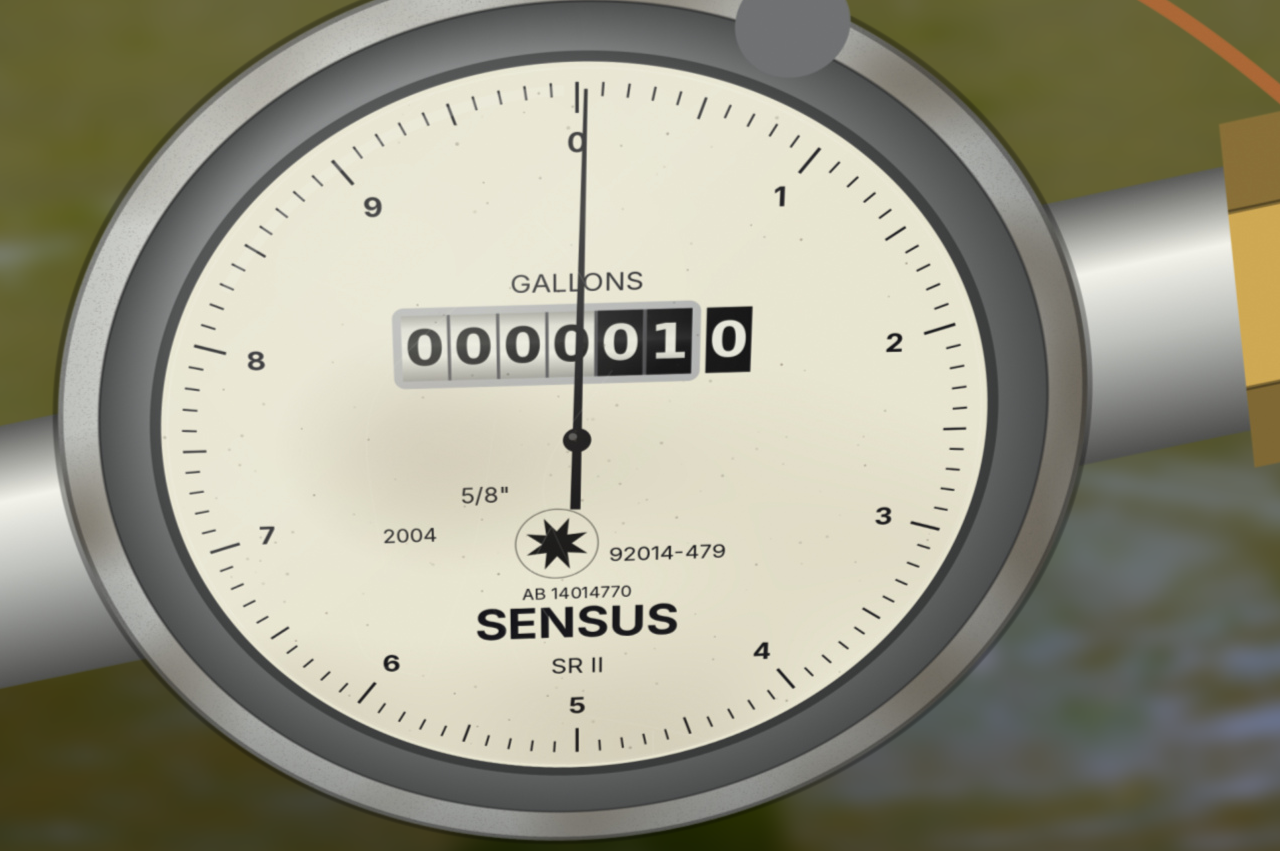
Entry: 10.0gal
